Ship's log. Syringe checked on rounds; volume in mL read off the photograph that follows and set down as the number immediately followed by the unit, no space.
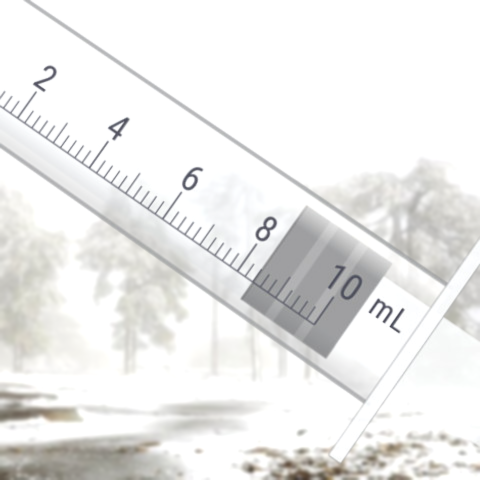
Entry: 8.4mL
